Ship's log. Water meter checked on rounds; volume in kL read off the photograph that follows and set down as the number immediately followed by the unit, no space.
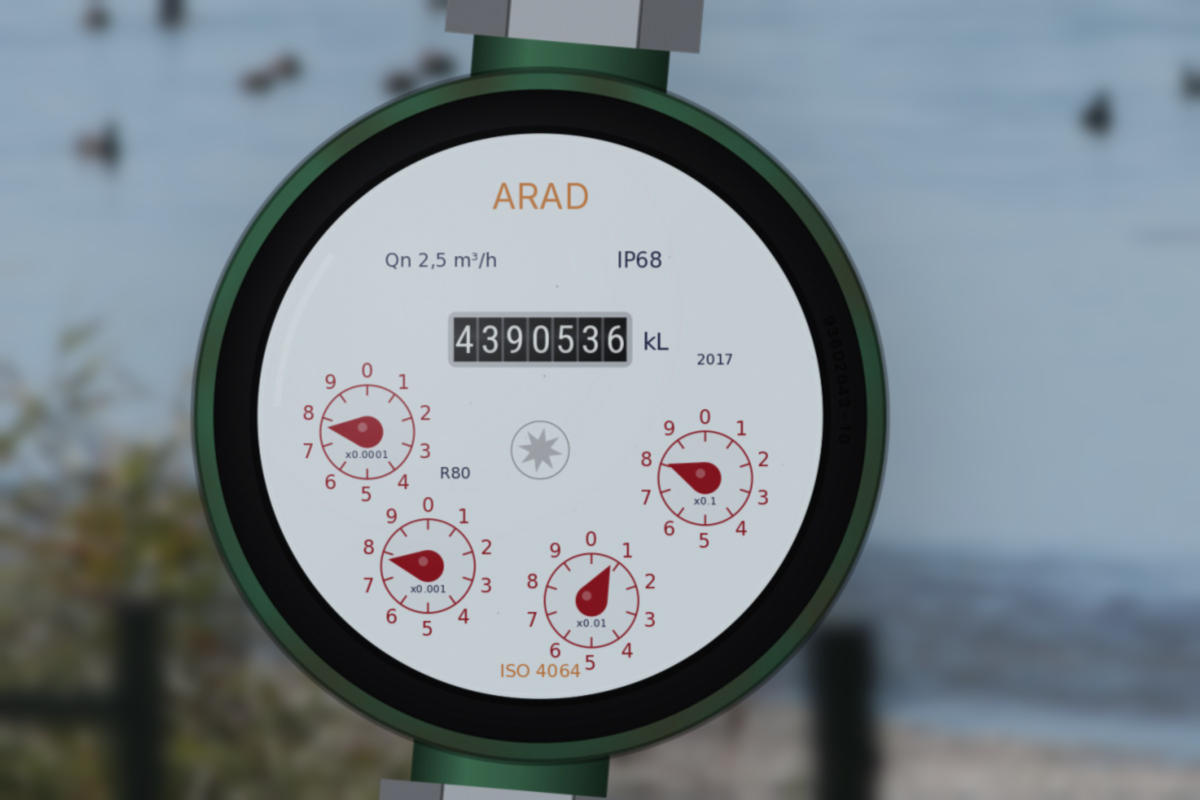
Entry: 4390536.8077kL
